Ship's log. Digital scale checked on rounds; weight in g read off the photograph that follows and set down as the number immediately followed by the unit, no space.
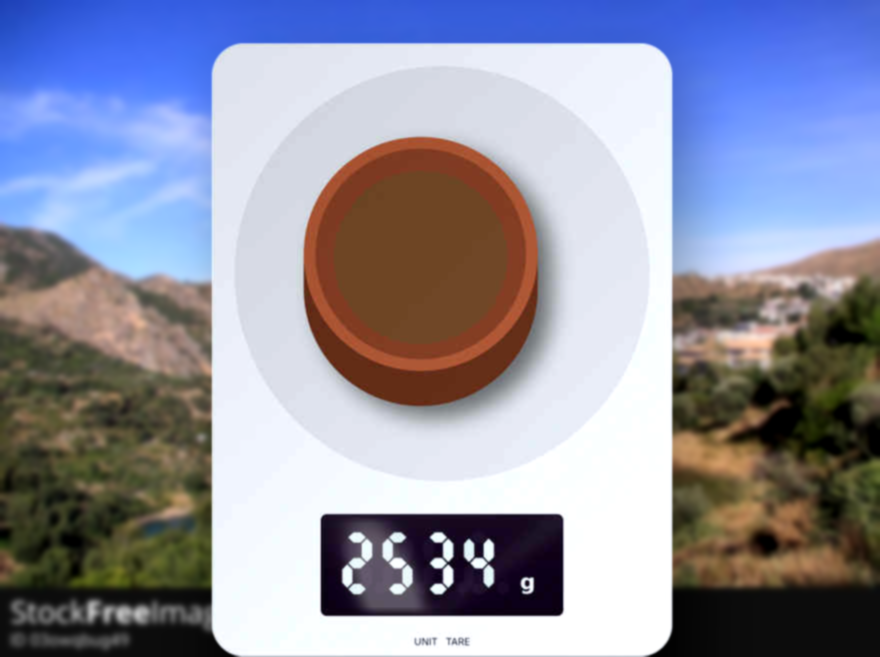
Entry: 2534g
